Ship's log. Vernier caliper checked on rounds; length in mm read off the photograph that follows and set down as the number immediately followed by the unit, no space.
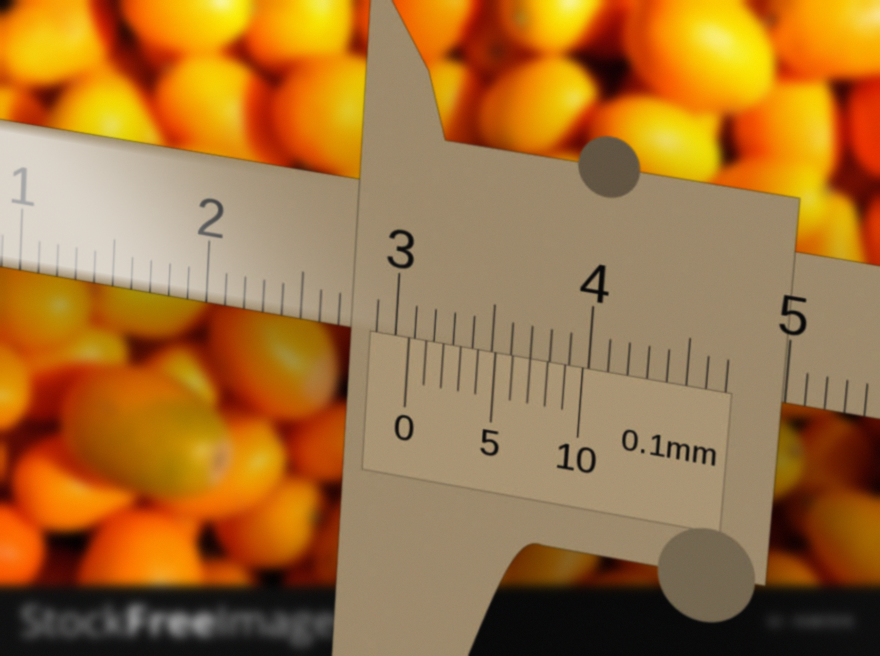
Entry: 30.7mm
